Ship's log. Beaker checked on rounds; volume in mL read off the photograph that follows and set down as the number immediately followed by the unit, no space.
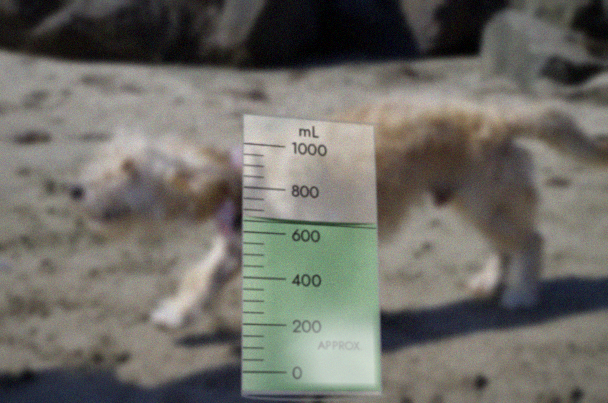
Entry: 650mL
